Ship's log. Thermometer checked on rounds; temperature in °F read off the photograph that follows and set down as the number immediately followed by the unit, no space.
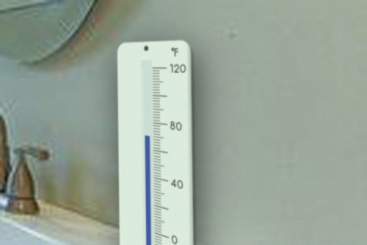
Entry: 70°F
